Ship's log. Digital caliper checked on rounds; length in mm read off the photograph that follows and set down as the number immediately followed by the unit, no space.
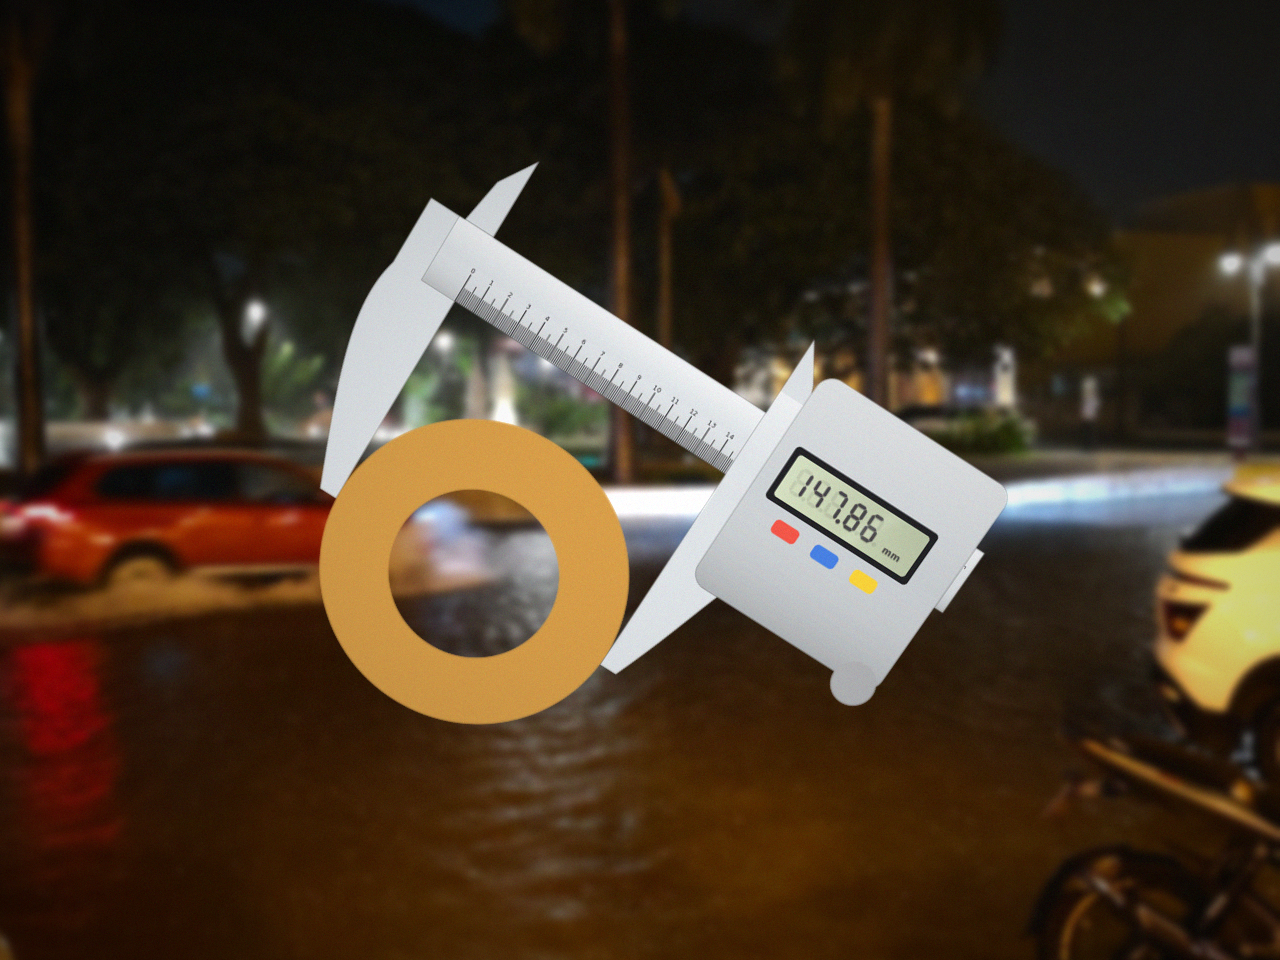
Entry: 147.86mm
